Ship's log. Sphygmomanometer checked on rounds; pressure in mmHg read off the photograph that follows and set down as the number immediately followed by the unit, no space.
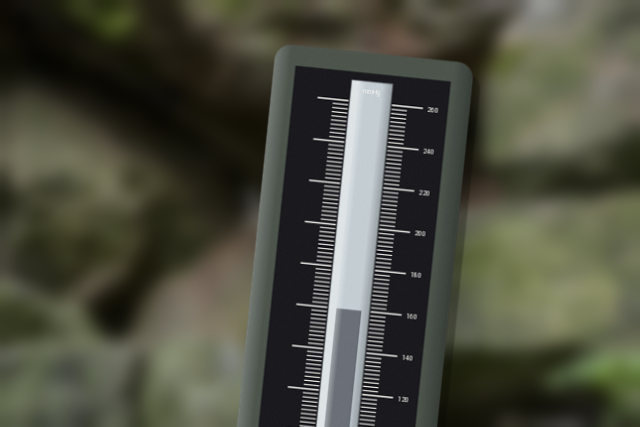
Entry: 160mmHg
